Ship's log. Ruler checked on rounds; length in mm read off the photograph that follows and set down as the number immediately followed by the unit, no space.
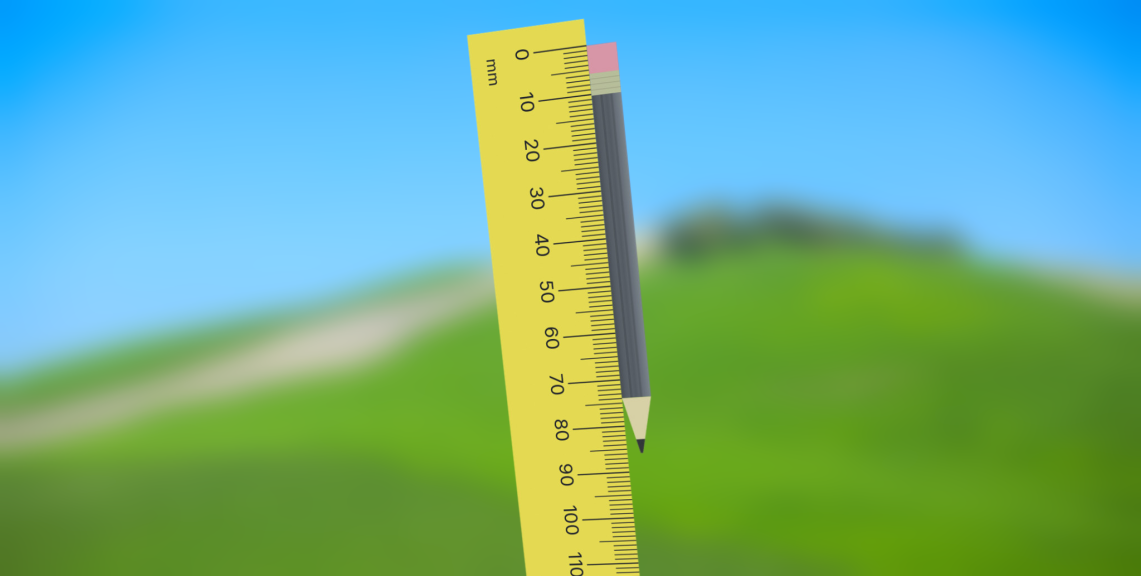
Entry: 86mm
